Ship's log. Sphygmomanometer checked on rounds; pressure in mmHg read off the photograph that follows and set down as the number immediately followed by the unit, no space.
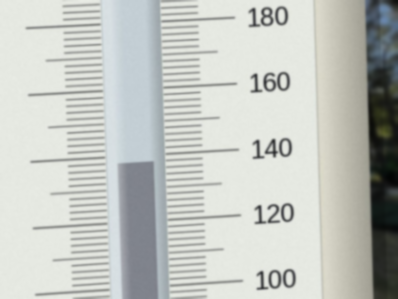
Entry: 138mmHg
